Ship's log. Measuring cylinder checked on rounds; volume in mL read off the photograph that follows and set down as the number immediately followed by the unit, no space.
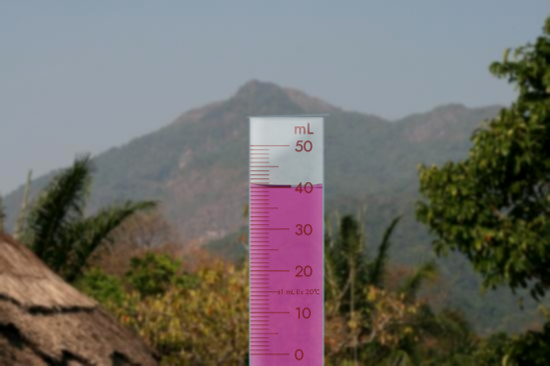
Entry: 40mL
